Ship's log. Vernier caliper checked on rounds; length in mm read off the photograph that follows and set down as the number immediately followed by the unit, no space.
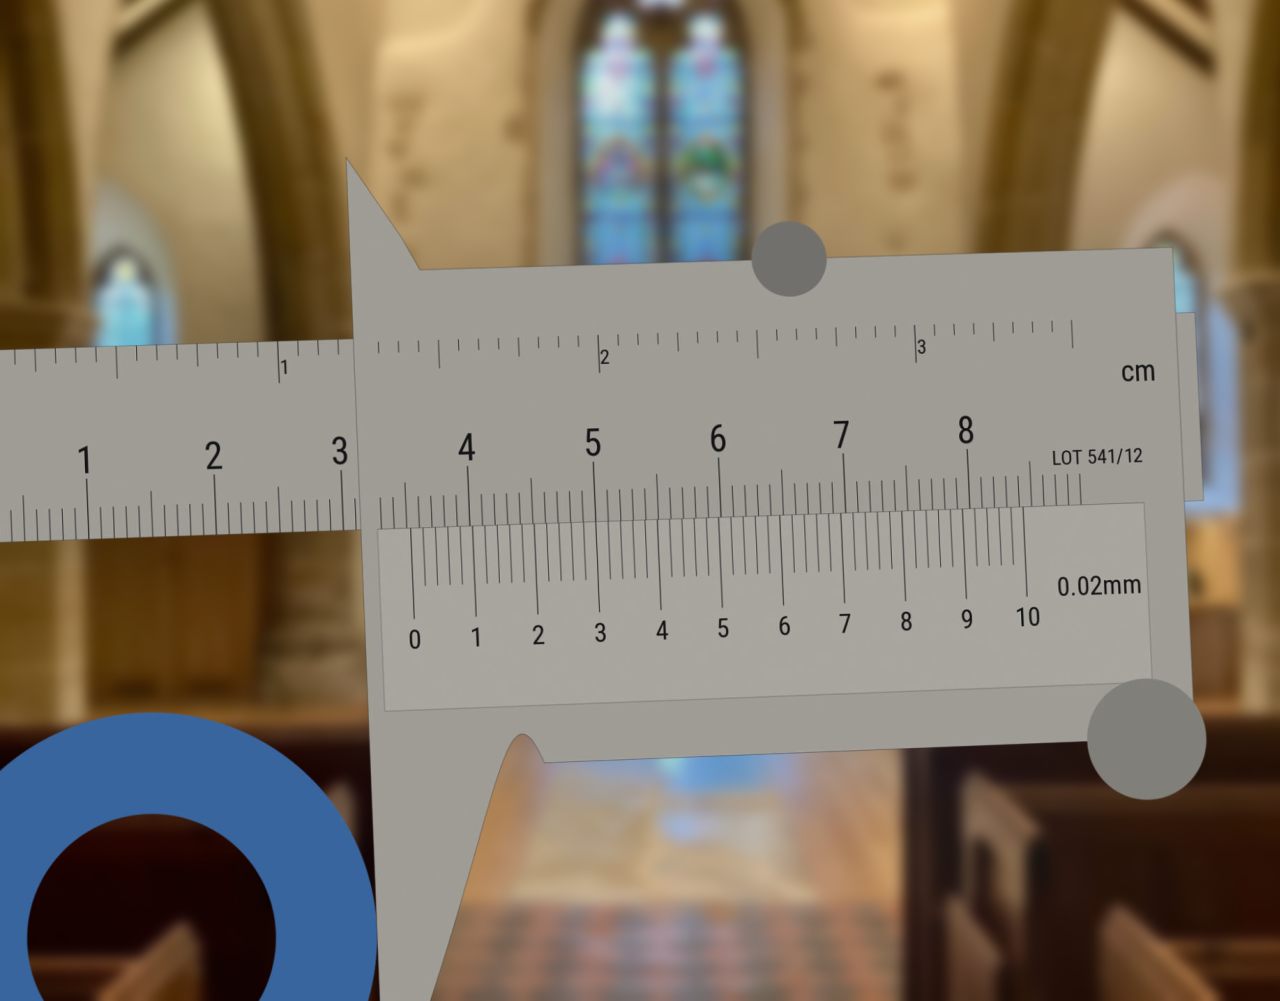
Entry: 35.3mm
